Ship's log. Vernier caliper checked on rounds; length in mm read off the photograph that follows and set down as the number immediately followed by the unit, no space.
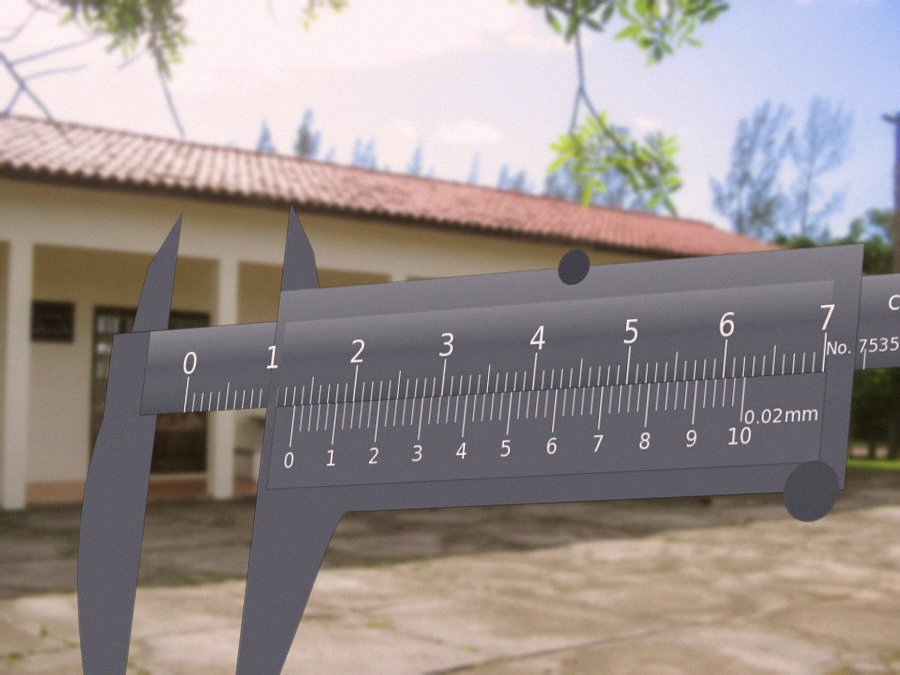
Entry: 13.2mm
